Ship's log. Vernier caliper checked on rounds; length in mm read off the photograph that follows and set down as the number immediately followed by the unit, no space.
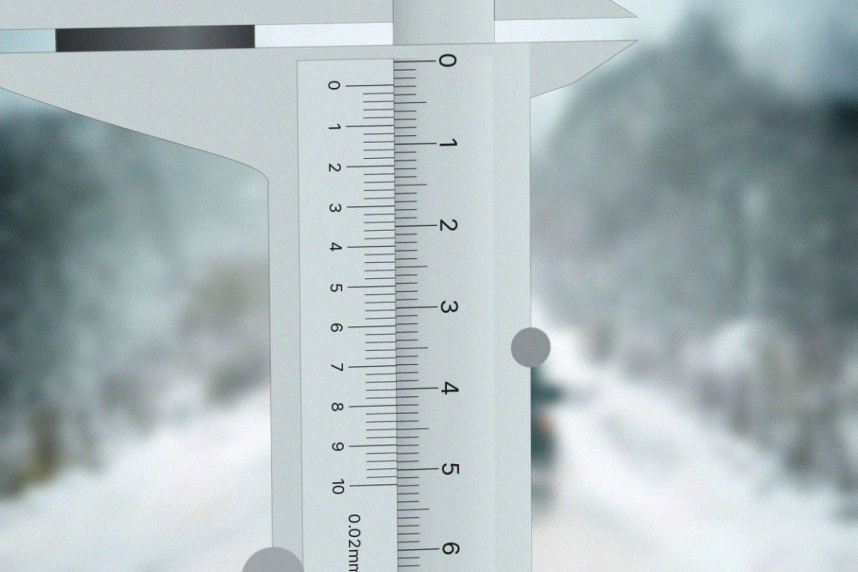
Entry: 2.8mm
